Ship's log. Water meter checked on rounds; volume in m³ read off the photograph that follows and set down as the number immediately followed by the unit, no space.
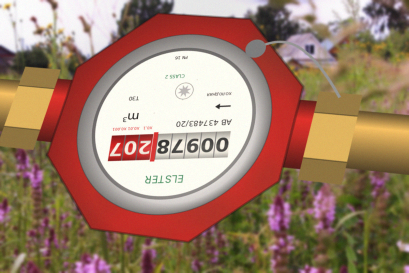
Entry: 978.207m³
